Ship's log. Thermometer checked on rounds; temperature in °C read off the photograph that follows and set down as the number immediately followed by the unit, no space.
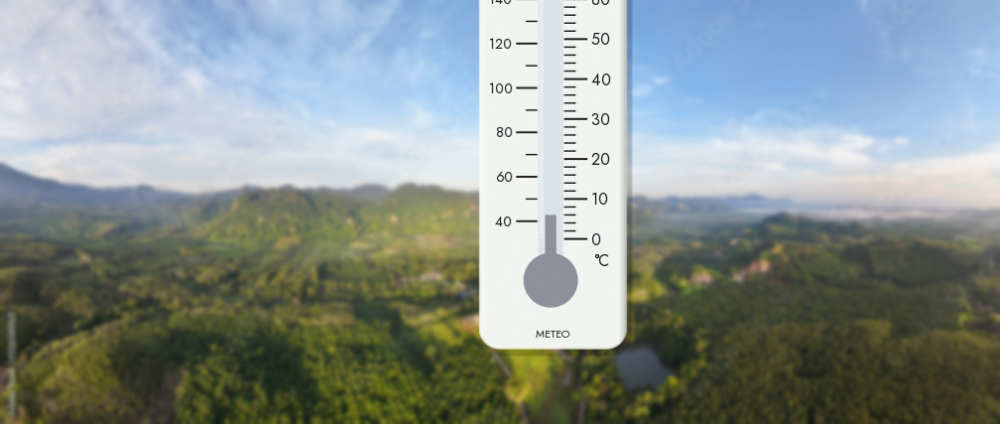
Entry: 6°C
